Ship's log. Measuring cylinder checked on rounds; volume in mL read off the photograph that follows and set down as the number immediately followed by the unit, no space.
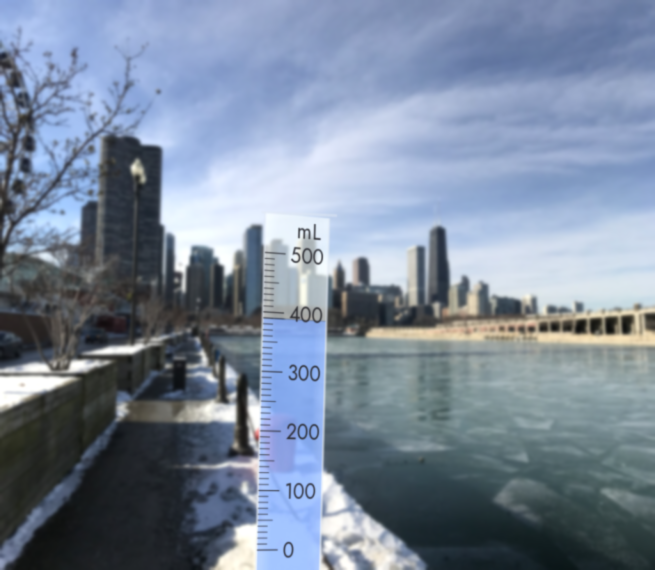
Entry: 390mL
